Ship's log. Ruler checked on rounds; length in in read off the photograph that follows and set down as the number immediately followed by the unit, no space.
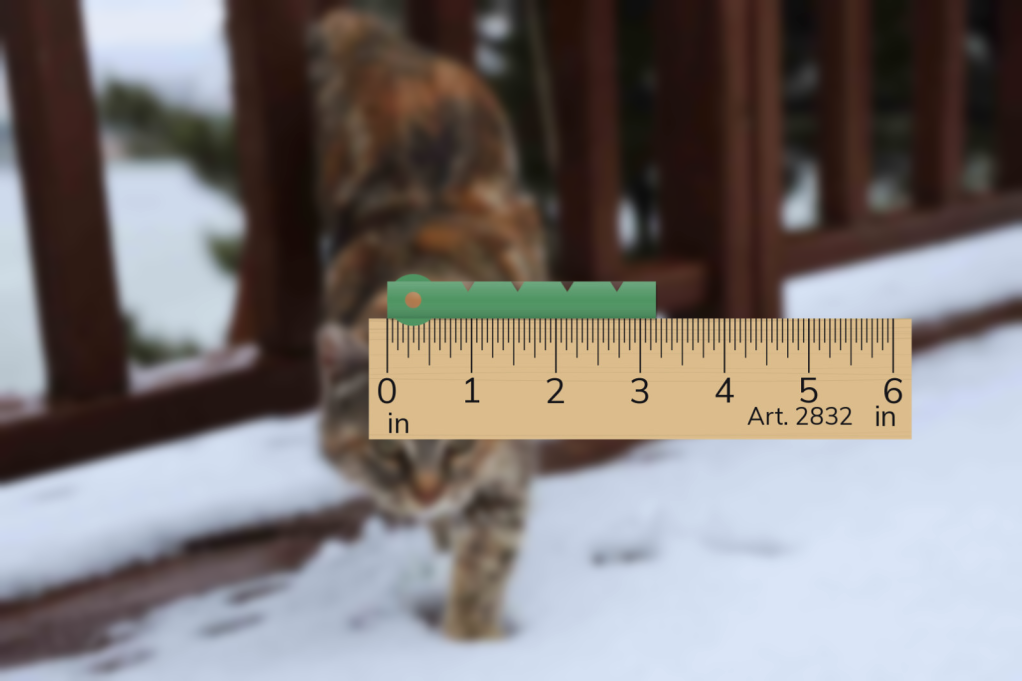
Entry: 3.1875in
